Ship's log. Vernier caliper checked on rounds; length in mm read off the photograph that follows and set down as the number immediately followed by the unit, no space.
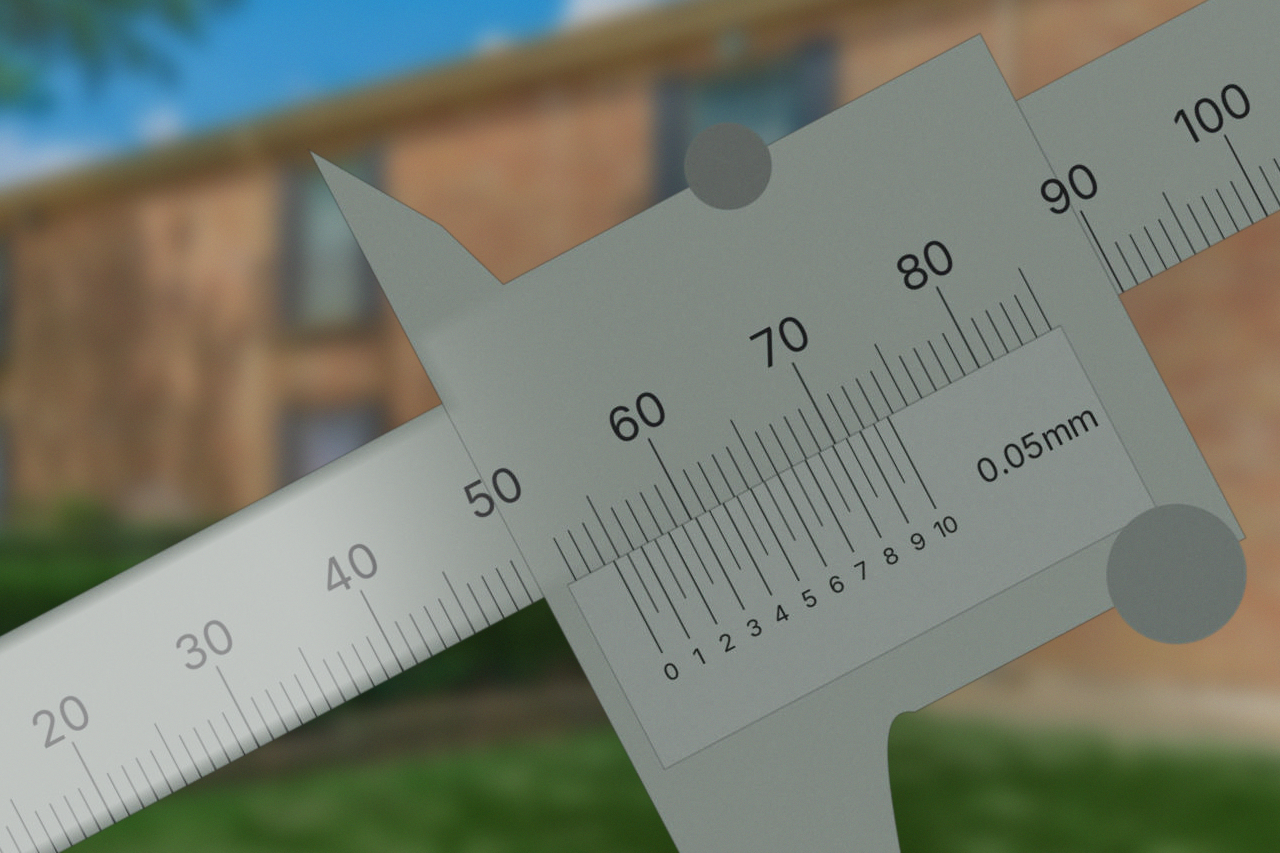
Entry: 54.6mm
